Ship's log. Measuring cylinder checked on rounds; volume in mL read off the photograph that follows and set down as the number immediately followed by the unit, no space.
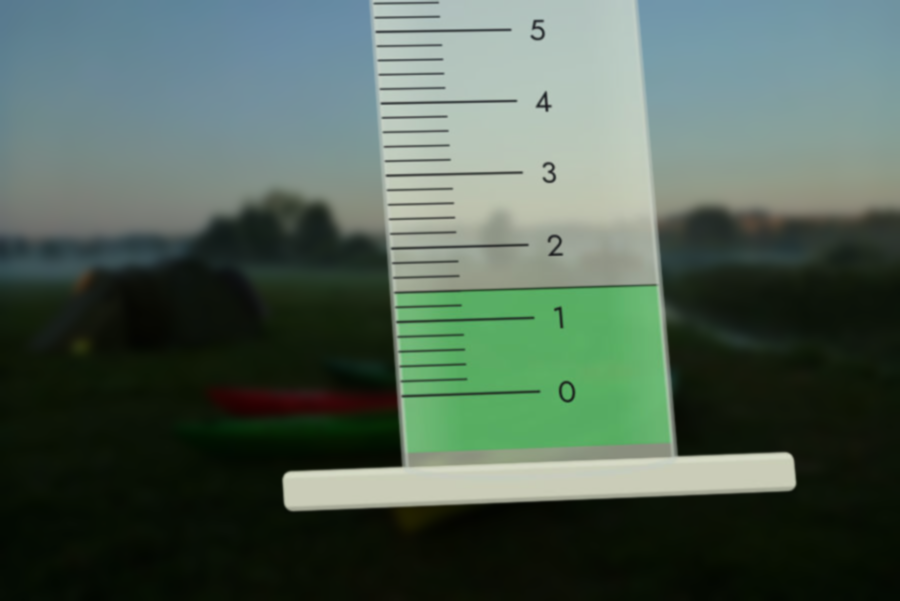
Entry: 1.4mL
